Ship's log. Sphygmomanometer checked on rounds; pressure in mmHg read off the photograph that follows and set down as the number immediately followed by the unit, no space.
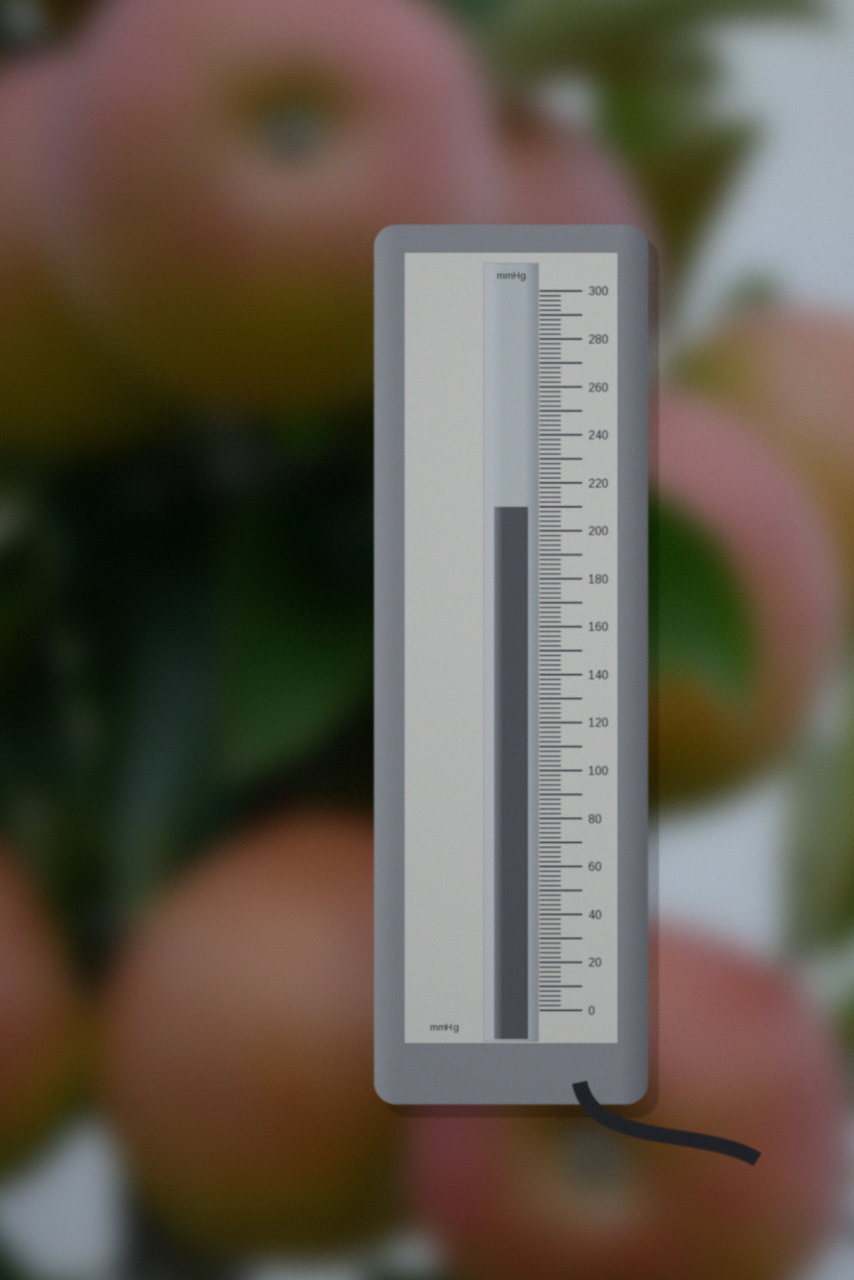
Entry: 210mmHg
